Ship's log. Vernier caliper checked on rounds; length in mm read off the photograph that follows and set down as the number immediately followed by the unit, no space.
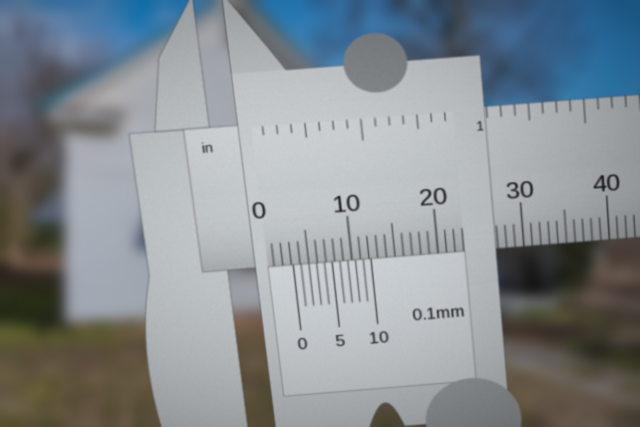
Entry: 3.2mm
